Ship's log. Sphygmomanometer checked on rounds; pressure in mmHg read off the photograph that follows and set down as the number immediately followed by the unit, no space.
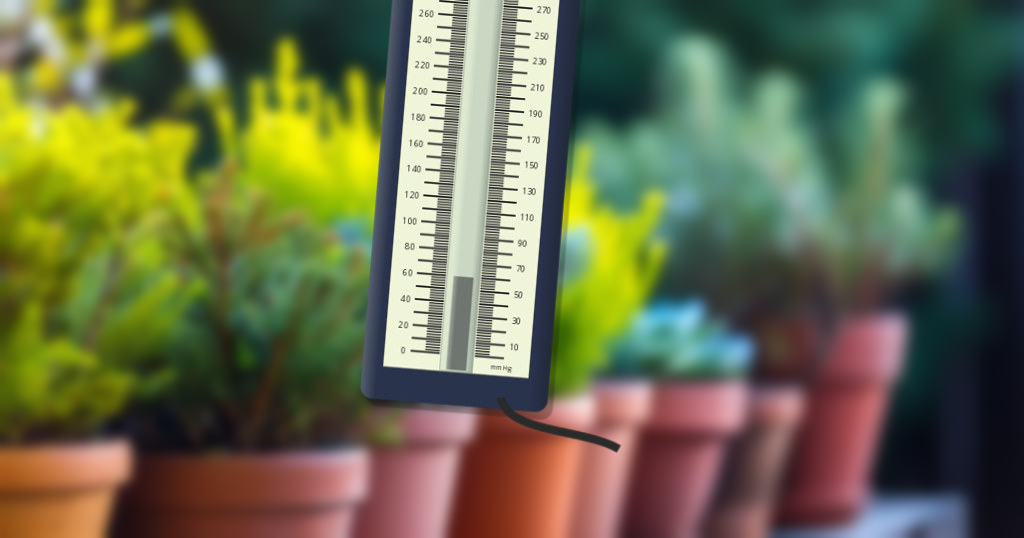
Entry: 60mmHg
